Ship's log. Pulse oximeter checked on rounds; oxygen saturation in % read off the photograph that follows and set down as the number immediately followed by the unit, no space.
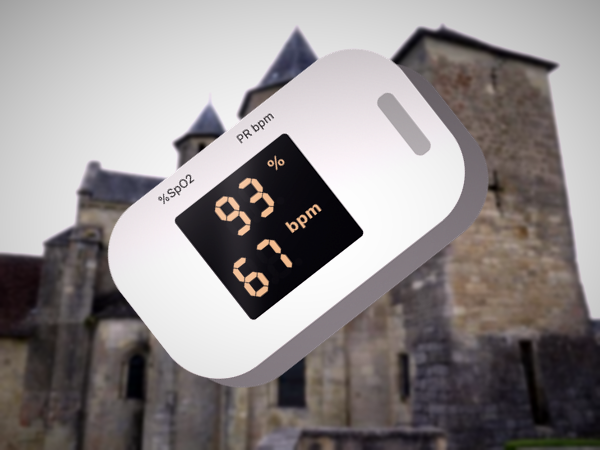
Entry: 93%
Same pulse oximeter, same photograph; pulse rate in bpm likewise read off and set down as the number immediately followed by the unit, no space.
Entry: 67bpm
